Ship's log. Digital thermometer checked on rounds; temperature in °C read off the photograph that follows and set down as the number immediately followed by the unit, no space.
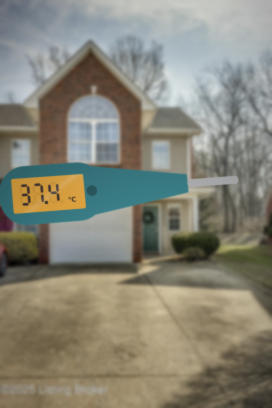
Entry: 37.4°C
